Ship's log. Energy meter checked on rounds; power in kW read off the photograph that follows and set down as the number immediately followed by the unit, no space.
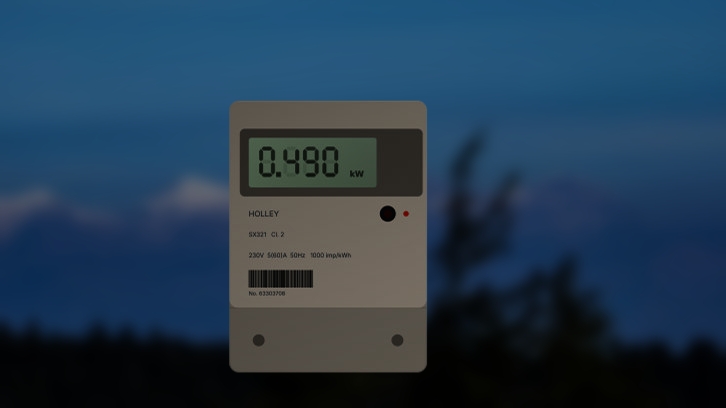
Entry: 0.490kW
